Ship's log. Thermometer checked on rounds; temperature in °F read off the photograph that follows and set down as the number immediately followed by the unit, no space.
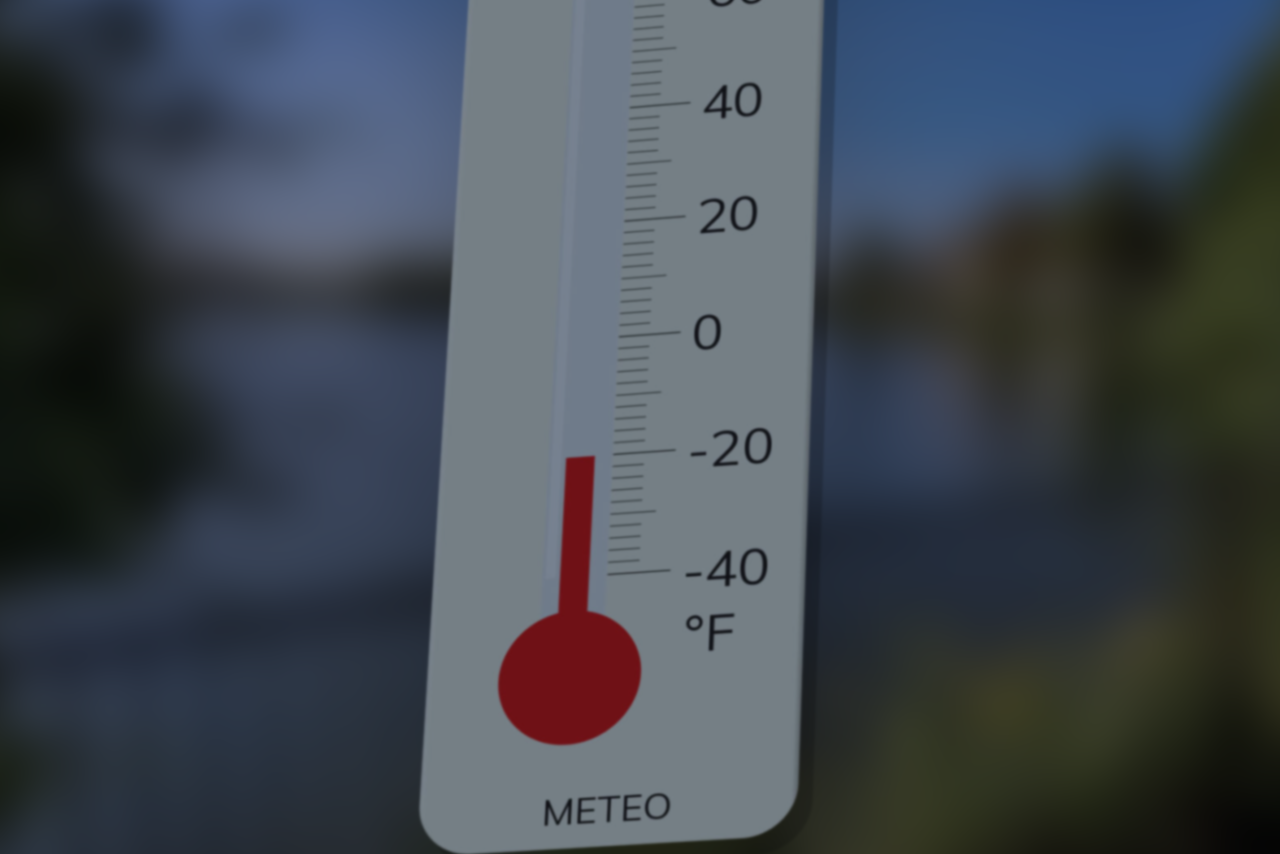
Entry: -20°F
